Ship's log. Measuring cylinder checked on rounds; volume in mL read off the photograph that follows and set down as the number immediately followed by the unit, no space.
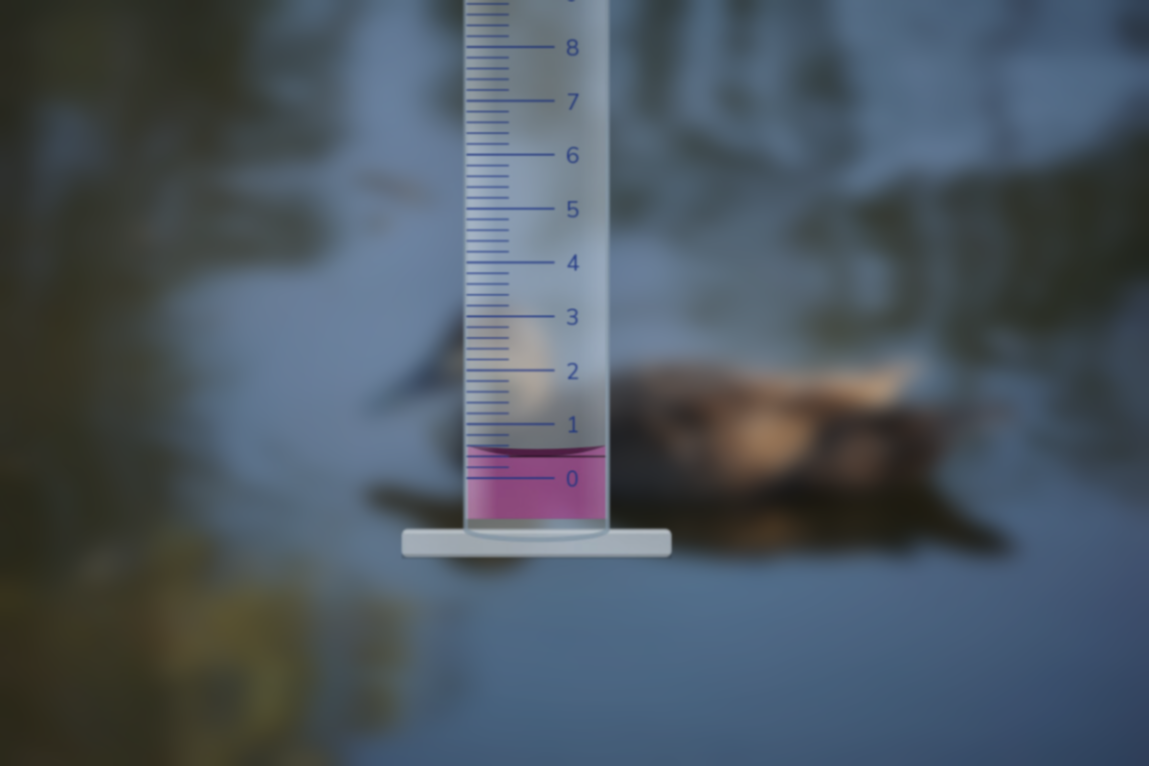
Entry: 0.4mL
